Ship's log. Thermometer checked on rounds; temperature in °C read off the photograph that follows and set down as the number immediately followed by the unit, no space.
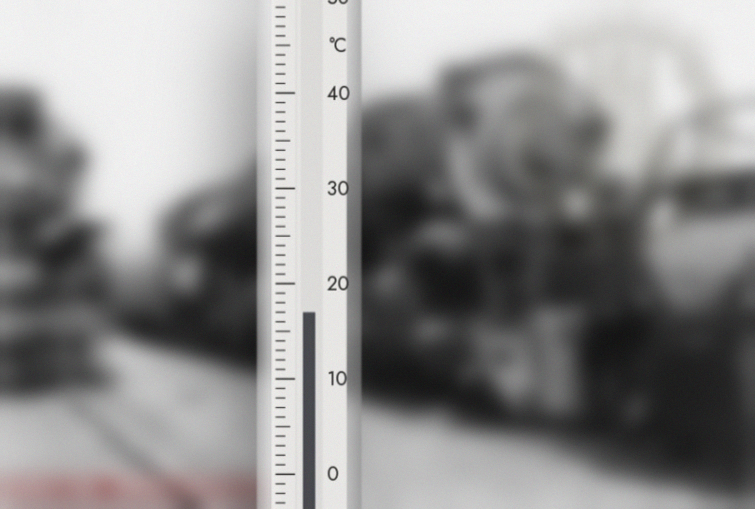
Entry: 17°C
